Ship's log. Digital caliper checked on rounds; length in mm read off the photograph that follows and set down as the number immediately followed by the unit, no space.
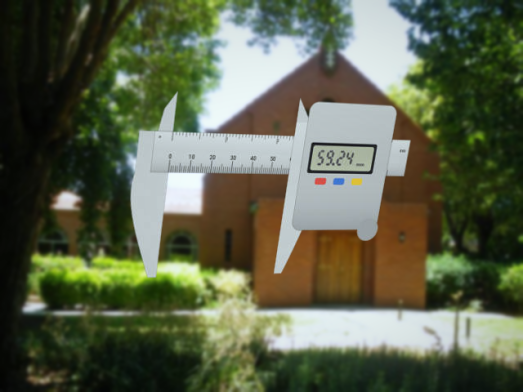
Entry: 59.24mm
